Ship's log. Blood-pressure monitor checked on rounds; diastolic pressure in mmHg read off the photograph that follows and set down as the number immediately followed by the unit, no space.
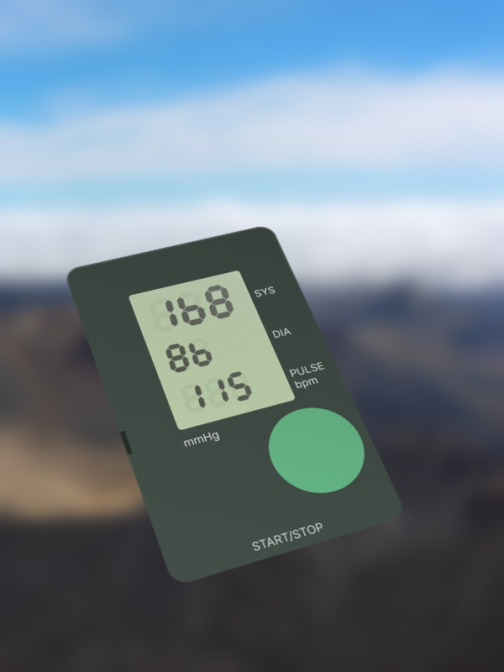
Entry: 86mmHg
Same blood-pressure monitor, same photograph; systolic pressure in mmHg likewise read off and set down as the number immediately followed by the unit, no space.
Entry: 168mmHg
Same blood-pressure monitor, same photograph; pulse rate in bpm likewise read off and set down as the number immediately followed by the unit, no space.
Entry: 115bpm
